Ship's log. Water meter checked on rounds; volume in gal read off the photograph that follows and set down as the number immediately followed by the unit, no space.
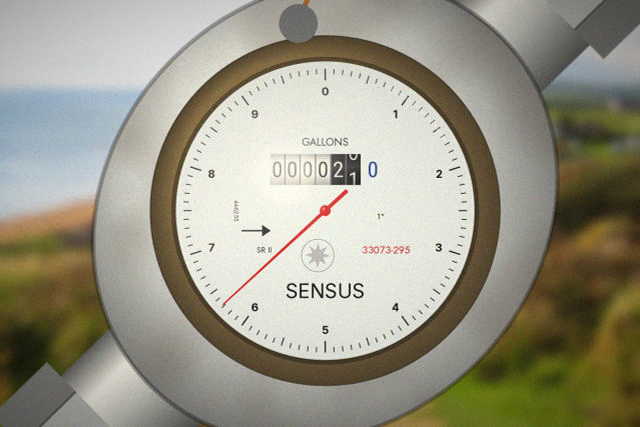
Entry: 206.3gal
